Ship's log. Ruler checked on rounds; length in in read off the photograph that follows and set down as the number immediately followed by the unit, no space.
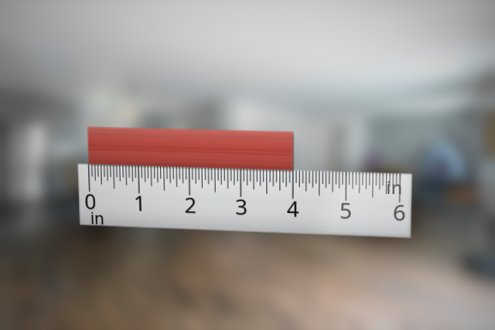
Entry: 4in
